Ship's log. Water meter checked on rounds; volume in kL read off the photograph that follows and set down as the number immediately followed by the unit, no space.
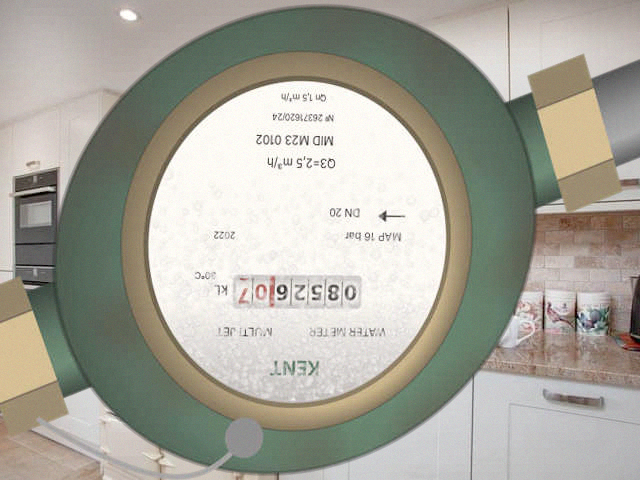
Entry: 8526.07kL
